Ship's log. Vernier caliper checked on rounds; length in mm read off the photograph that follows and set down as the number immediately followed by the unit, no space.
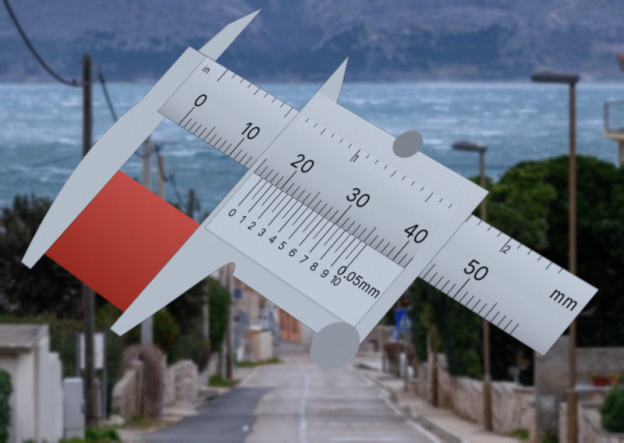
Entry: 16.6mm
